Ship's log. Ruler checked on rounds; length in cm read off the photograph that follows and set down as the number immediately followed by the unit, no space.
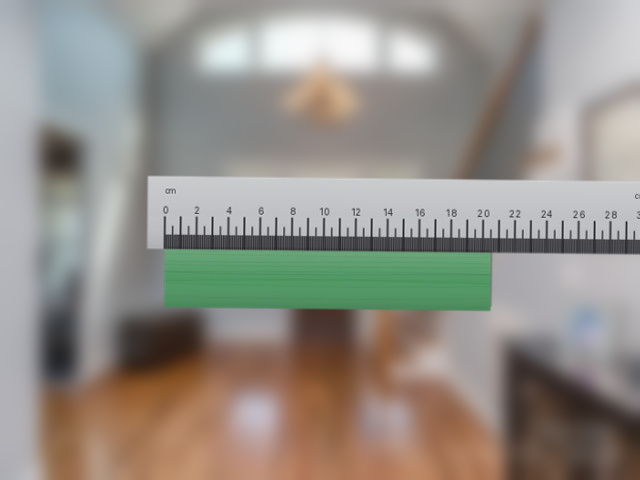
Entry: 20.5cm
